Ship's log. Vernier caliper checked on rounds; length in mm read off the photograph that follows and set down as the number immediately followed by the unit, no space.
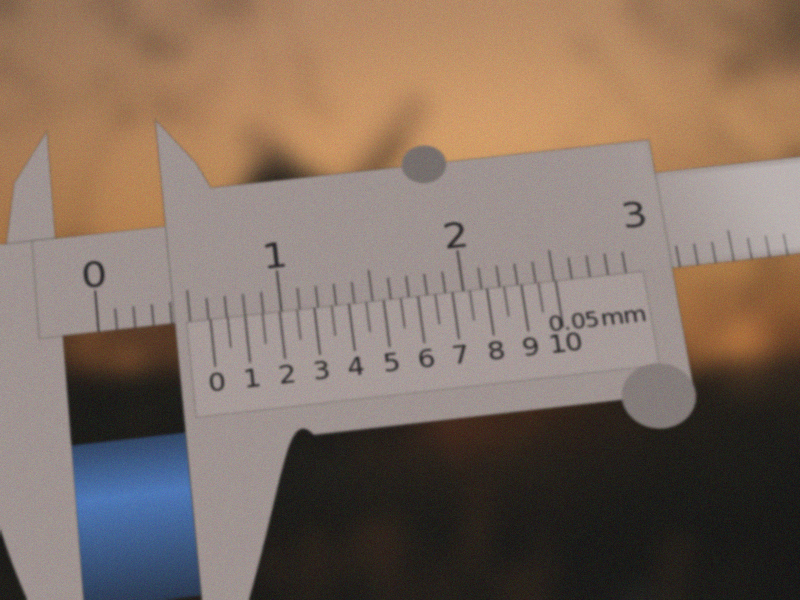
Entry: 6.1mm
